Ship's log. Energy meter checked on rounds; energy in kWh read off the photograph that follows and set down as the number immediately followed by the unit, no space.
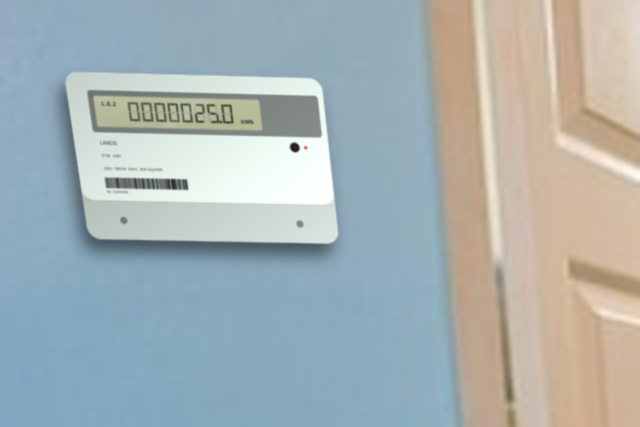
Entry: 25.0kWh
